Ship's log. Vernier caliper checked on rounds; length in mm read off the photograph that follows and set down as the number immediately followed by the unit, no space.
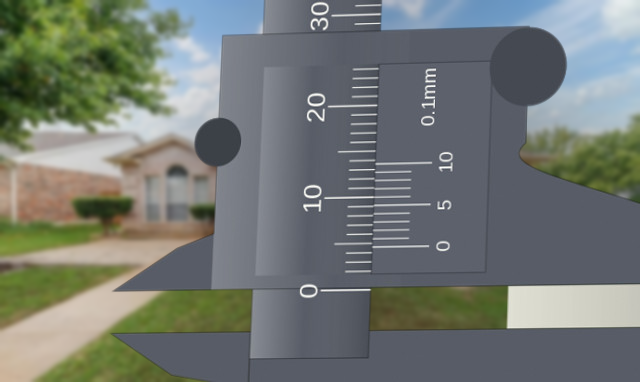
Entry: 4.6mm
